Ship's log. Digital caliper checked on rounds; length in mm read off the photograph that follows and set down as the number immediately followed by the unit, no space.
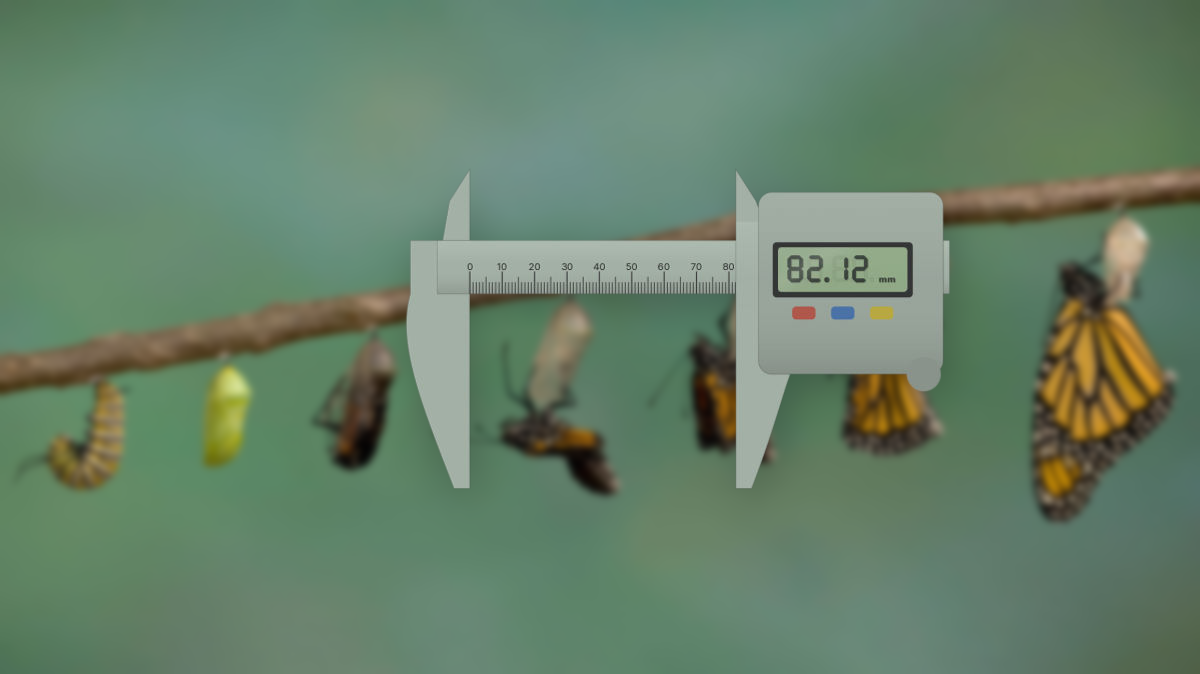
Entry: 82.12mm
